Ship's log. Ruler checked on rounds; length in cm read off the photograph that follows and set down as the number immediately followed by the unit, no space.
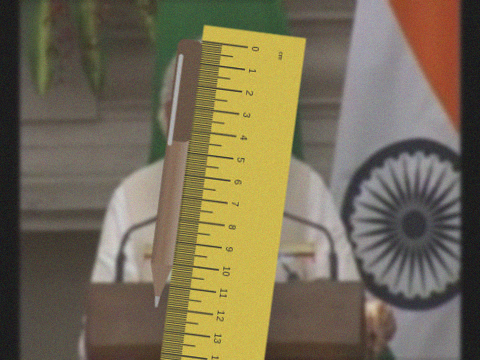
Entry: 12cm
